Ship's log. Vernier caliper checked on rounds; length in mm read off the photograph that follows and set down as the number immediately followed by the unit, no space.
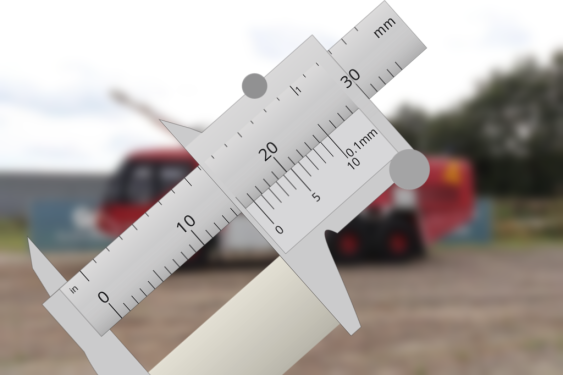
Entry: 16.0mm
